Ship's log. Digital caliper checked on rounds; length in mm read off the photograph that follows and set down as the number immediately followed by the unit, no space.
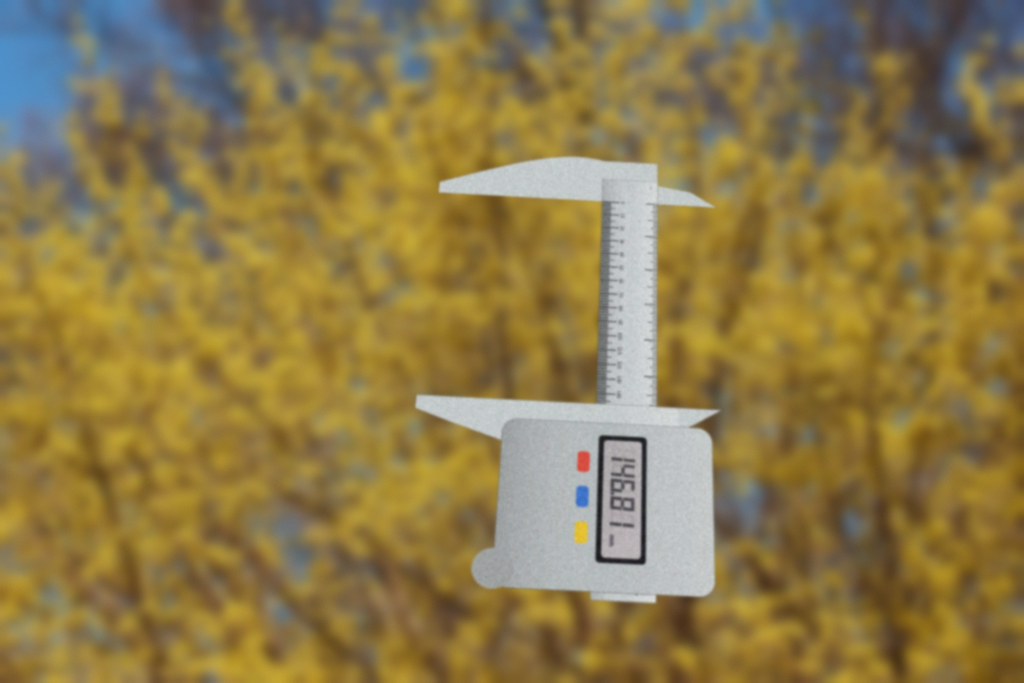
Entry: 146.81mm
